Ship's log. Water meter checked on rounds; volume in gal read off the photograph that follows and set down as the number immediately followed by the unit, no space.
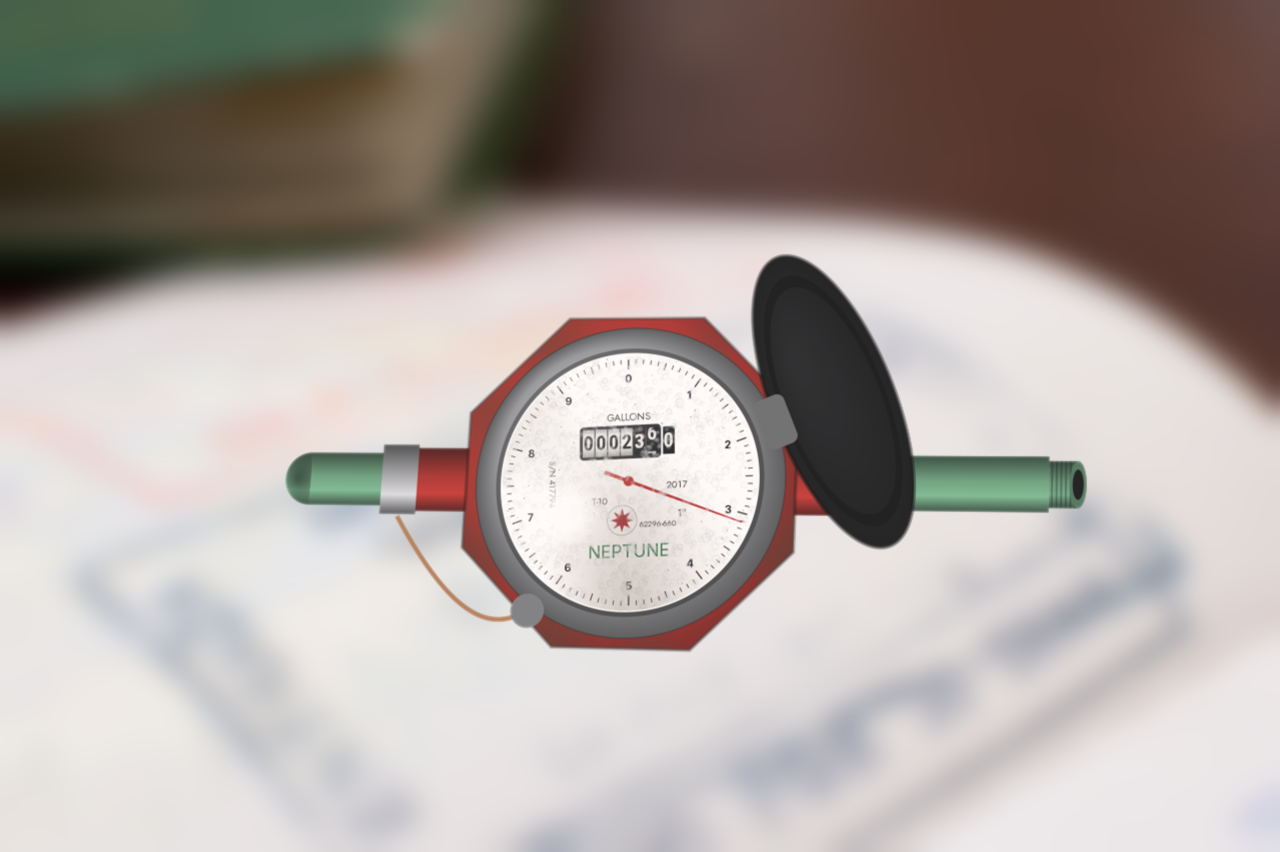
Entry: 2363.1gal
